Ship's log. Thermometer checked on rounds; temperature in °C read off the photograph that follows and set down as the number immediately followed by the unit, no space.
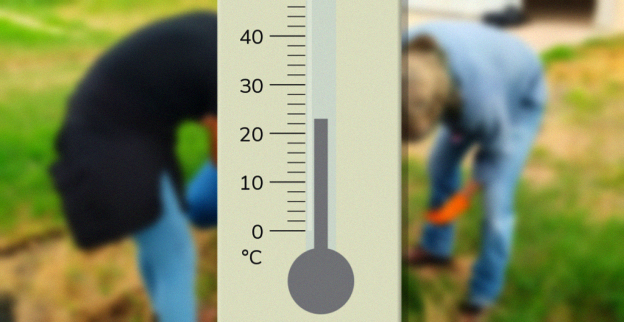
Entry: 23°C
